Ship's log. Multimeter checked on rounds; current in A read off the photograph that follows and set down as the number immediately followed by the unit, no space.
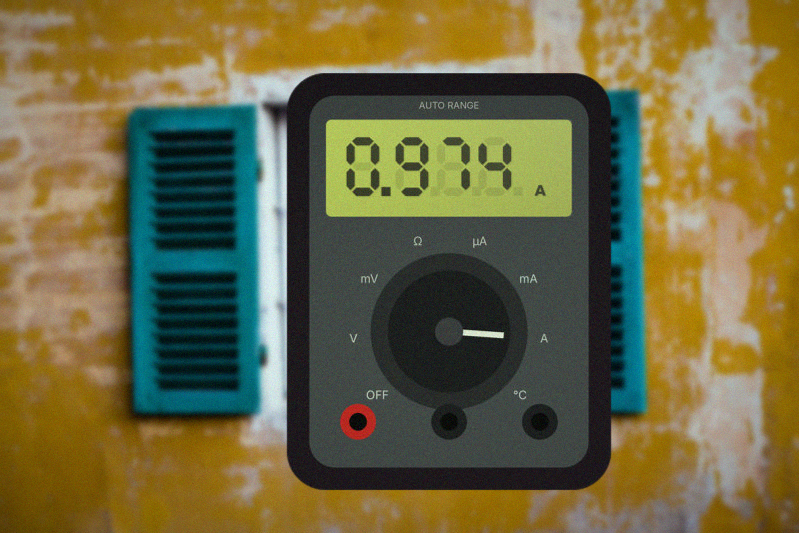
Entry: 0.974A
